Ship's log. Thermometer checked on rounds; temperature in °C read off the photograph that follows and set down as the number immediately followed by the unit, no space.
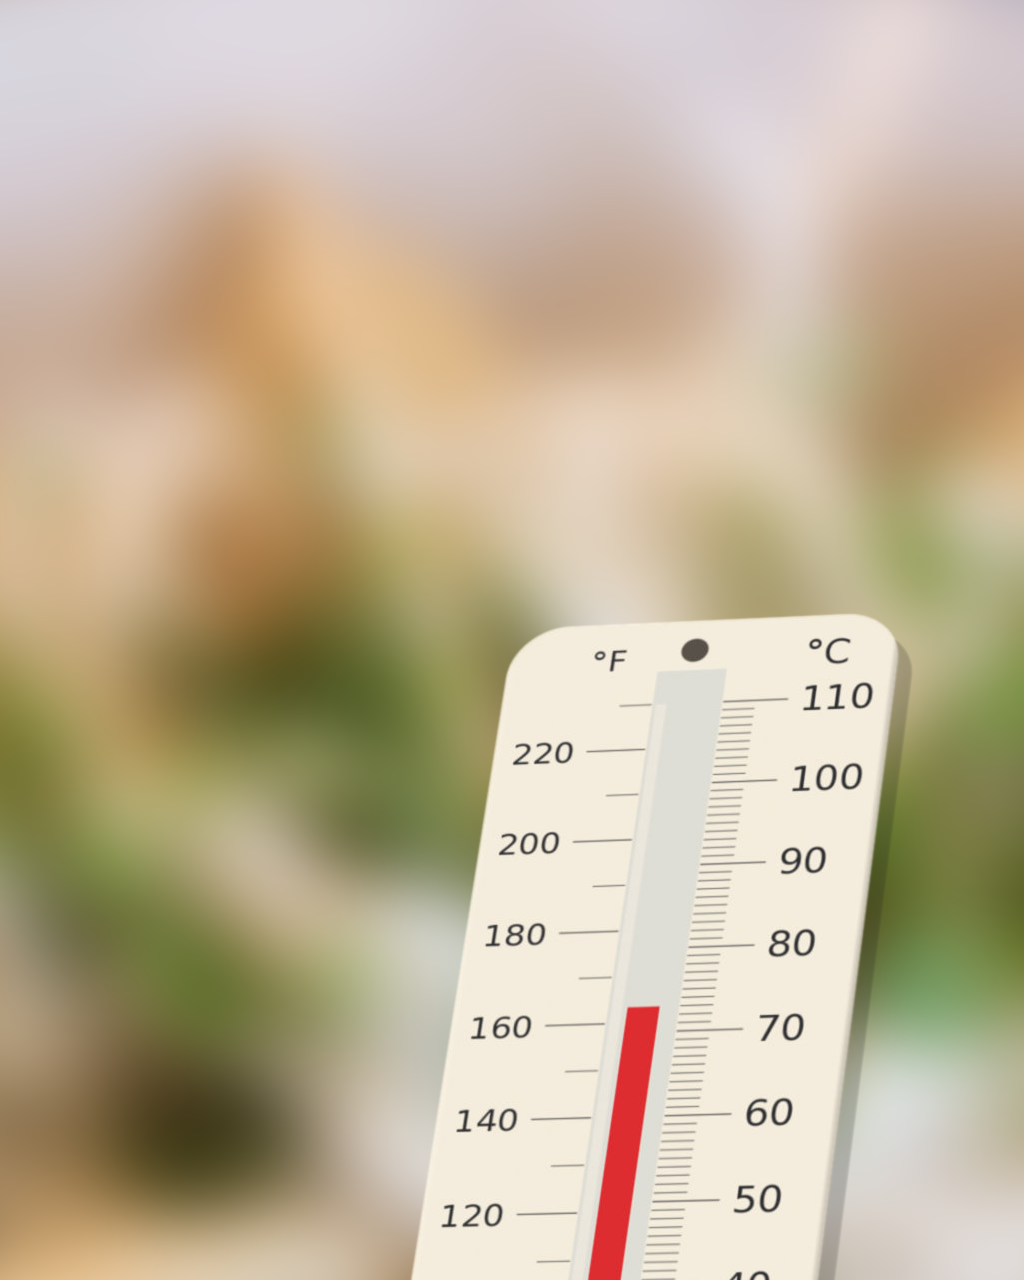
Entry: 73°C
